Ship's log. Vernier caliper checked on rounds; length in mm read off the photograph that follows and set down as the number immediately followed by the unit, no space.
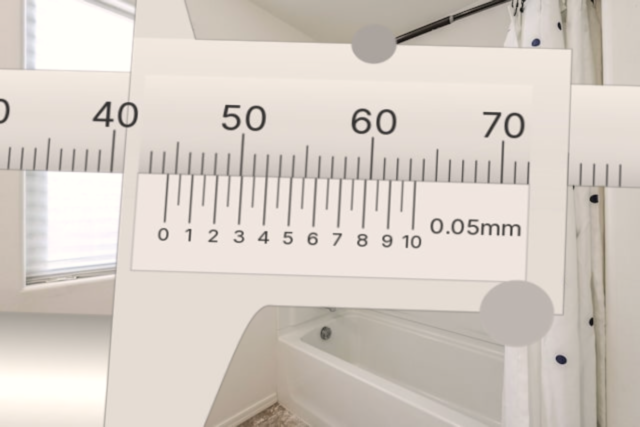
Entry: 44.4mm
